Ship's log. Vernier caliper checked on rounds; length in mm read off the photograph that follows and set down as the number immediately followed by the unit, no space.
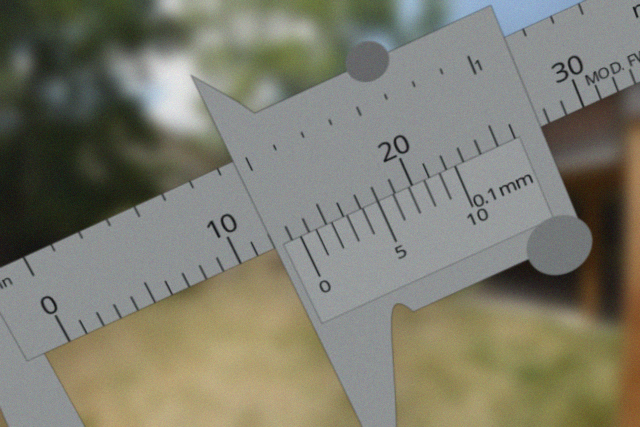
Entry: 13.5mm
